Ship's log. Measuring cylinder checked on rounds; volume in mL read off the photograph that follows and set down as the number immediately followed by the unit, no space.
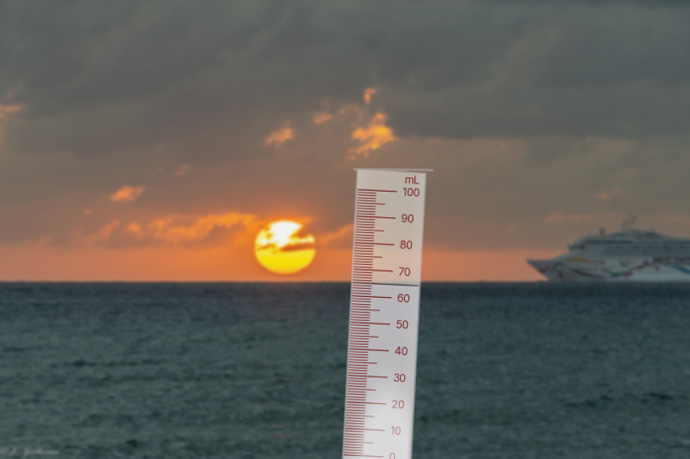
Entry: 65mL
